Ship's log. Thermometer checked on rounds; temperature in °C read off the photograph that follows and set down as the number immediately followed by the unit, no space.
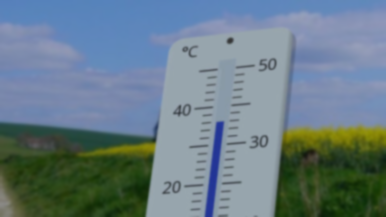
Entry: 36°C
